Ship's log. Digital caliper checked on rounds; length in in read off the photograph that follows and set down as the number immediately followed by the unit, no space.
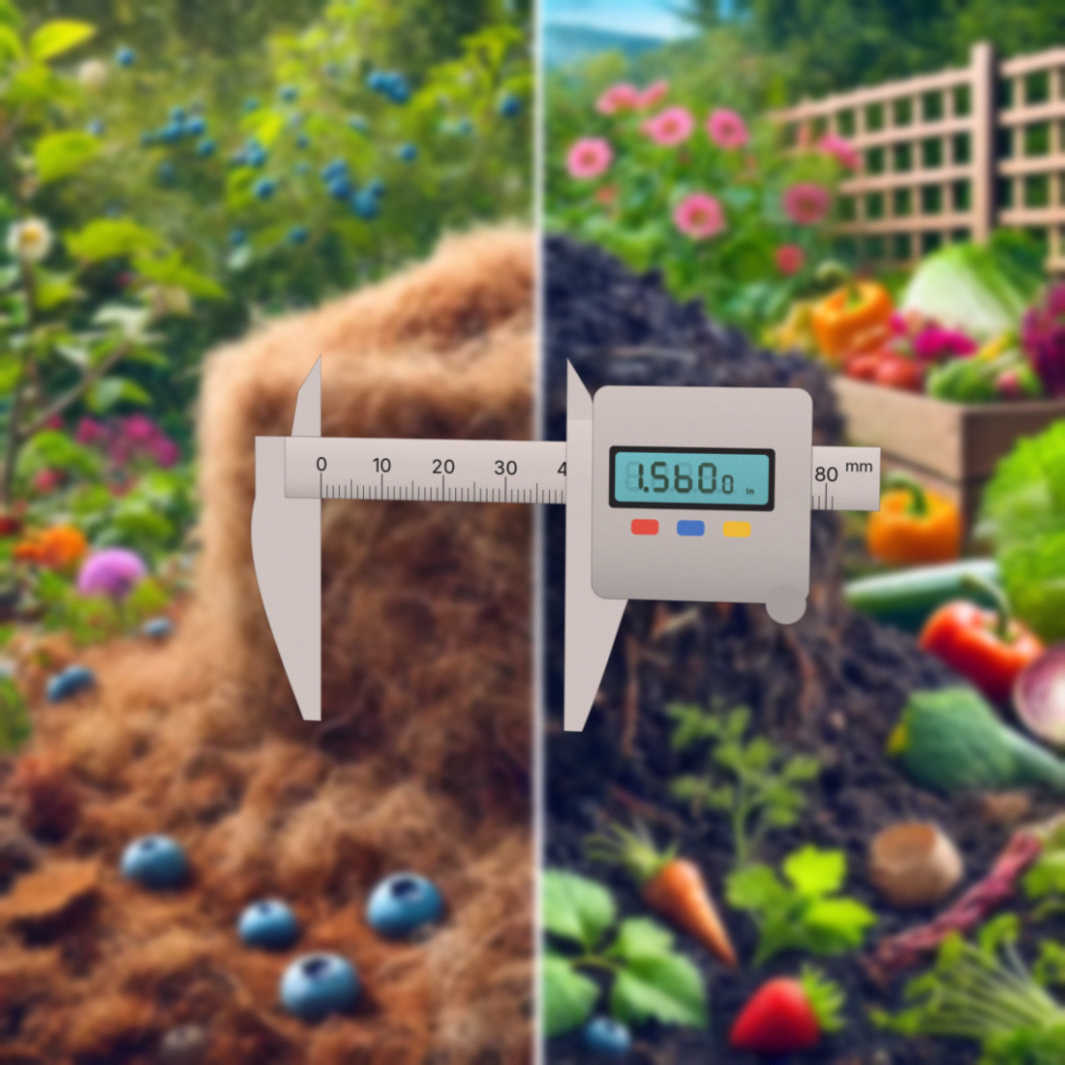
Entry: 1.5600in
